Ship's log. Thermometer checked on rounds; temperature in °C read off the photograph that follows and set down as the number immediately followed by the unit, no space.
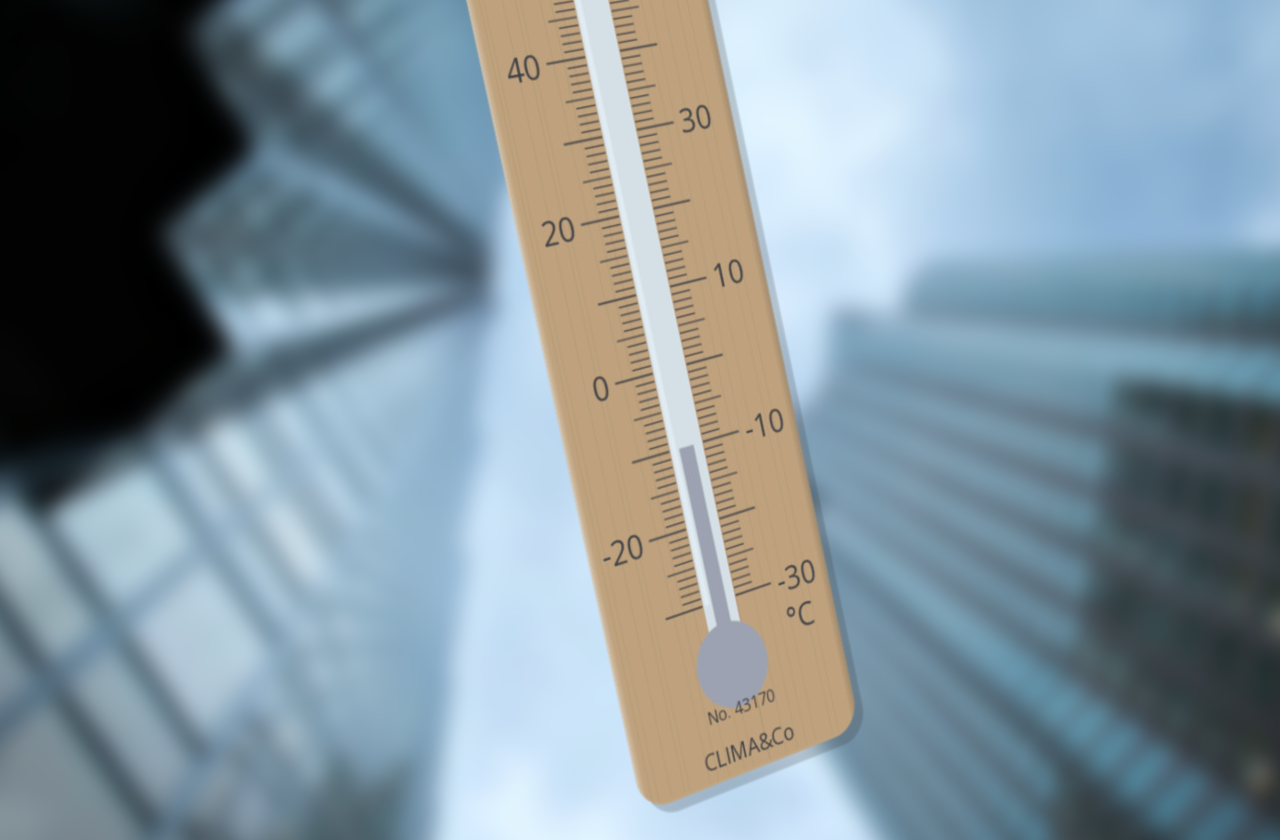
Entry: -10°C
